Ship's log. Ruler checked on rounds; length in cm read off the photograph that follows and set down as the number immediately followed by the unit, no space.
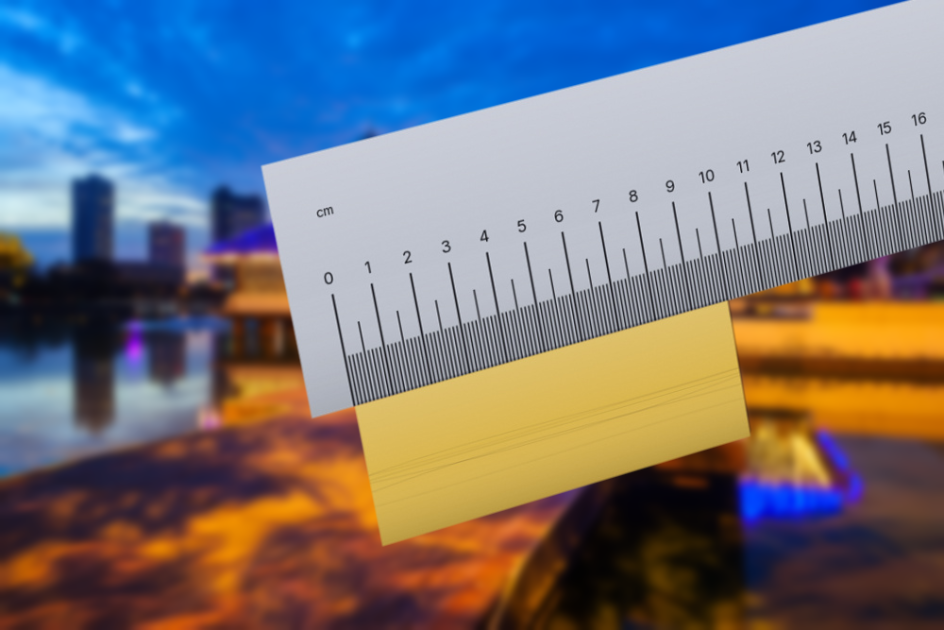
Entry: 10cm
